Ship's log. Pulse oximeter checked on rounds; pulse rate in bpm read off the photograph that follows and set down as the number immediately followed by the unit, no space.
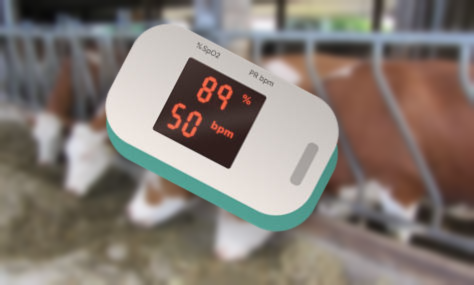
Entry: 50bpm
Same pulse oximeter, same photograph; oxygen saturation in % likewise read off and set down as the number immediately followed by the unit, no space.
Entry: 89%
